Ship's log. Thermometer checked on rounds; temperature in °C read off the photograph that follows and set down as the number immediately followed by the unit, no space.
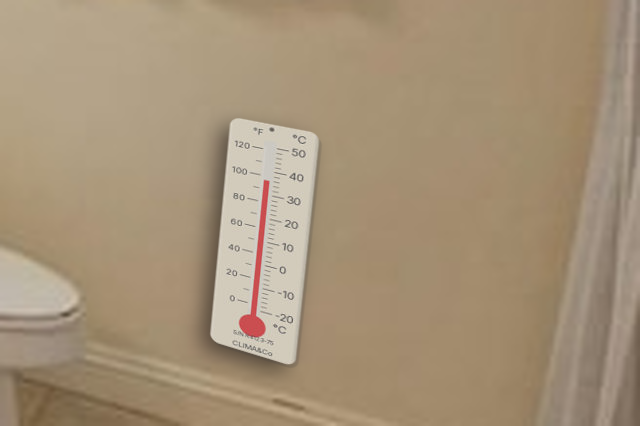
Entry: 36°C
